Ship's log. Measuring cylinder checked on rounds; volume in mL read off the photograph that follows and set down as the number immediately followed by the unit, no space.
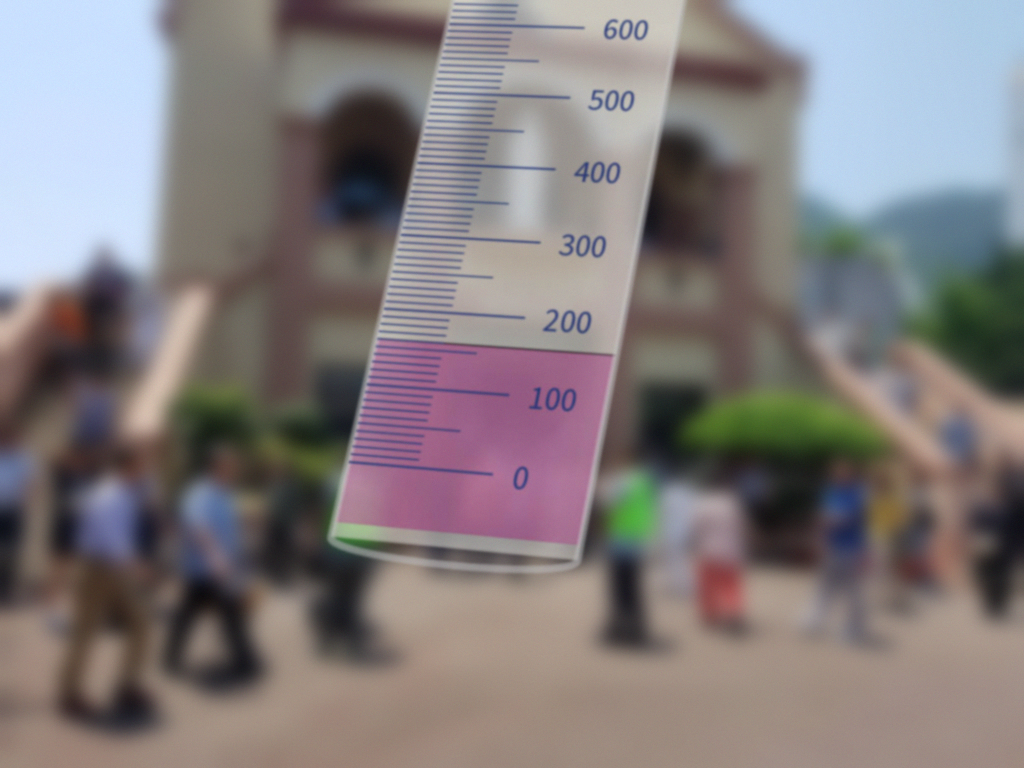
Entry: 160mL
